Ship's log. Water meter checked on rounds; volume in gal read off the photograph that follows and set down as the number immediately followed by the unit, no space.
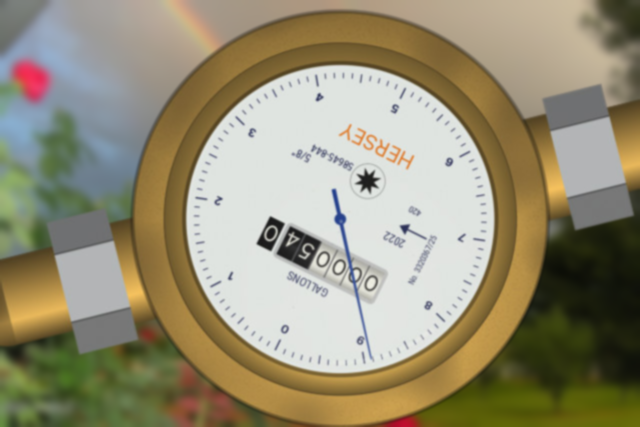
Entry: 538.9gal
